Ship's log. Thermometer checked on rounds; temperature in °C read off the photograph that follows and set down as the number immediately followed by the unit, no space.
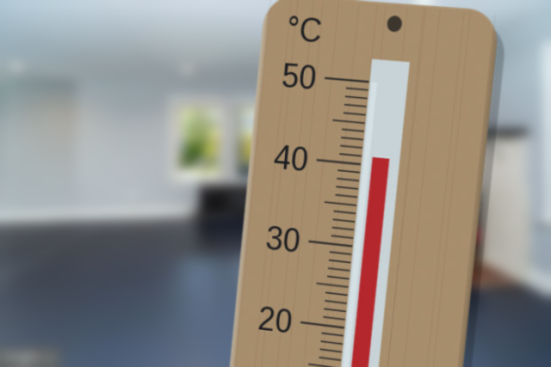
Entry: 41°C
